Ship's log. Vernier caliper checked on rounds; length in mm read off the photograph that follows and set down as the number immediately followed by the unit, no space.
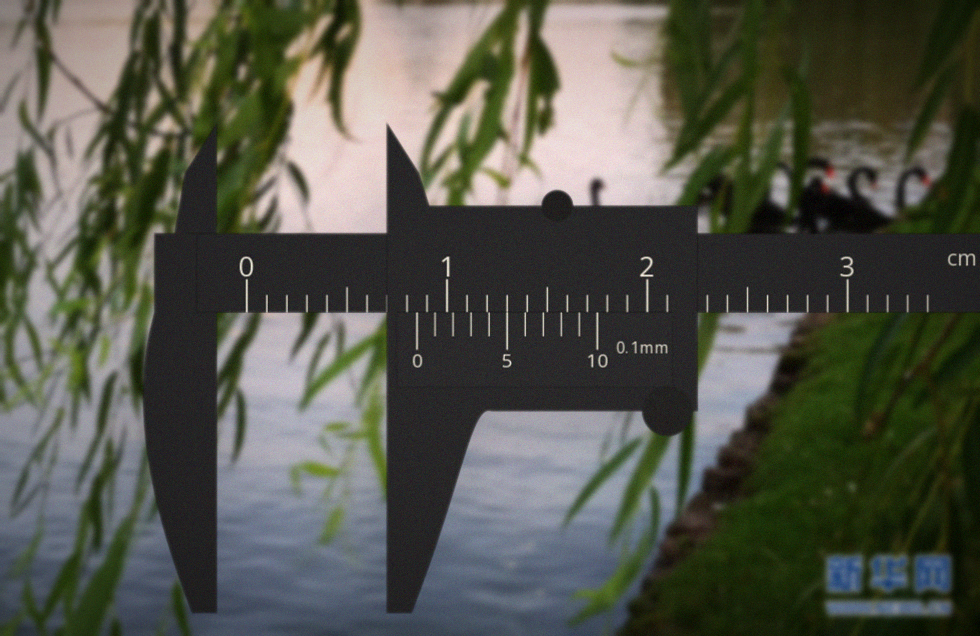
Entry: 8.5mm
